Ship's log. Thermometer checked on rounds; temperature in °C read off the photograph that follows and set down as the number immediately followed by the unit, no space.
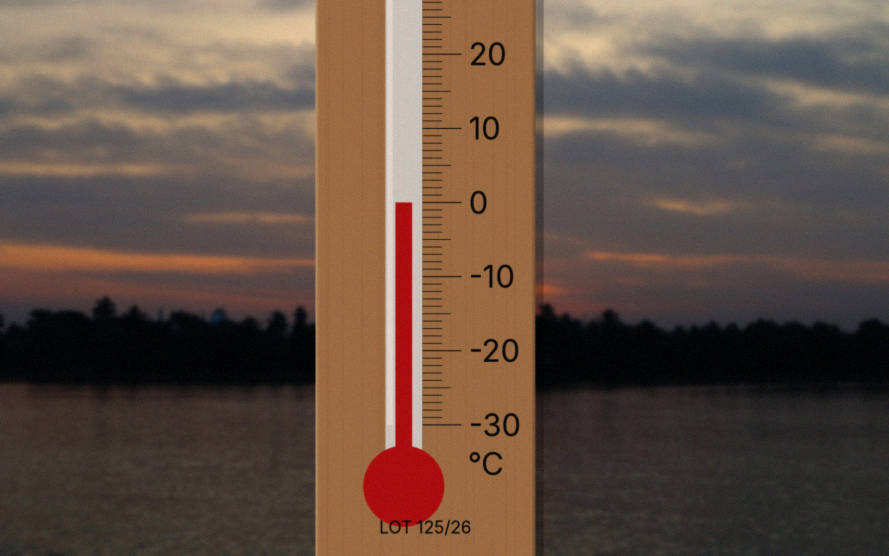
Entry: 0°C
